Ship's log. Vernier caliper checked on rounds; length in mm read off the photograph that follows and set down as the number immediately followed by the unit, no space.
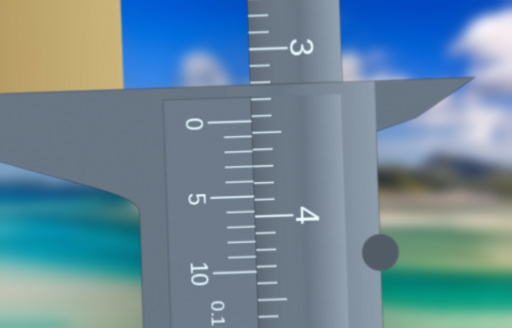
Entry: 34.3mm
